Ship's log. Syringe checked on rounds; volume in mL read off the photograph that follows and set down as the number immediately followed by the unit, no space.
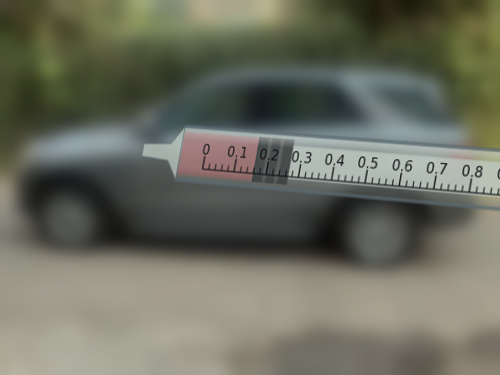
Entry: 0.16mL
